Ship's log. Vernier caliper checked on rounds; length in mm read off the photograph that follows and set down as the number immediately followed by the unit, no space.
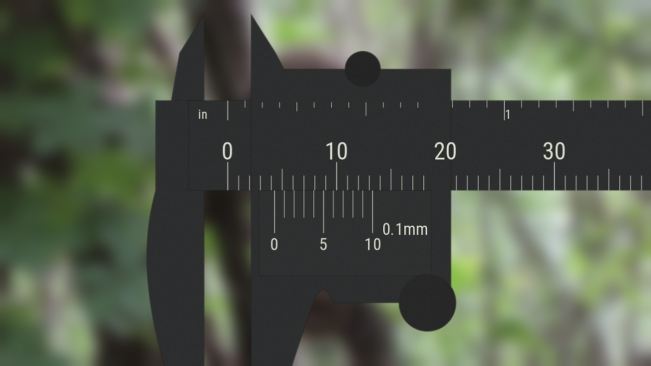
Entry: 4.3mm
